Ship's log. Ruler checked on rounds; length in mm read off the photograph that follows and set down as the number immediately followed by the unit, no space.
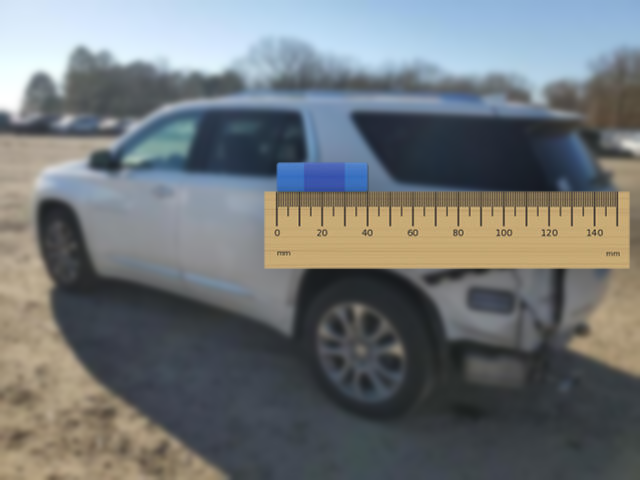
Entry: 40mm
